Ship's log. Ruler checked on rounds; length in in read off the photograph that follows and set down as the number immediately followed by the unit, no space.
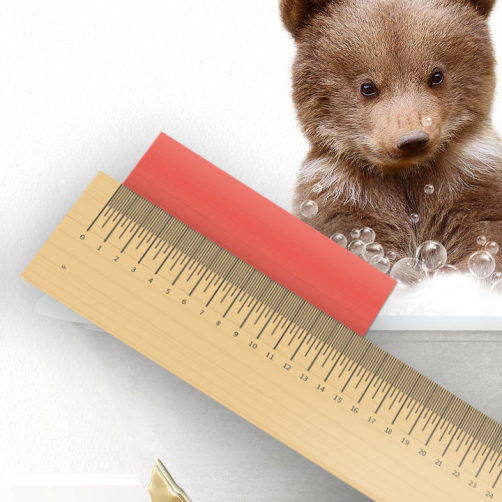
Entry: 14.5in
